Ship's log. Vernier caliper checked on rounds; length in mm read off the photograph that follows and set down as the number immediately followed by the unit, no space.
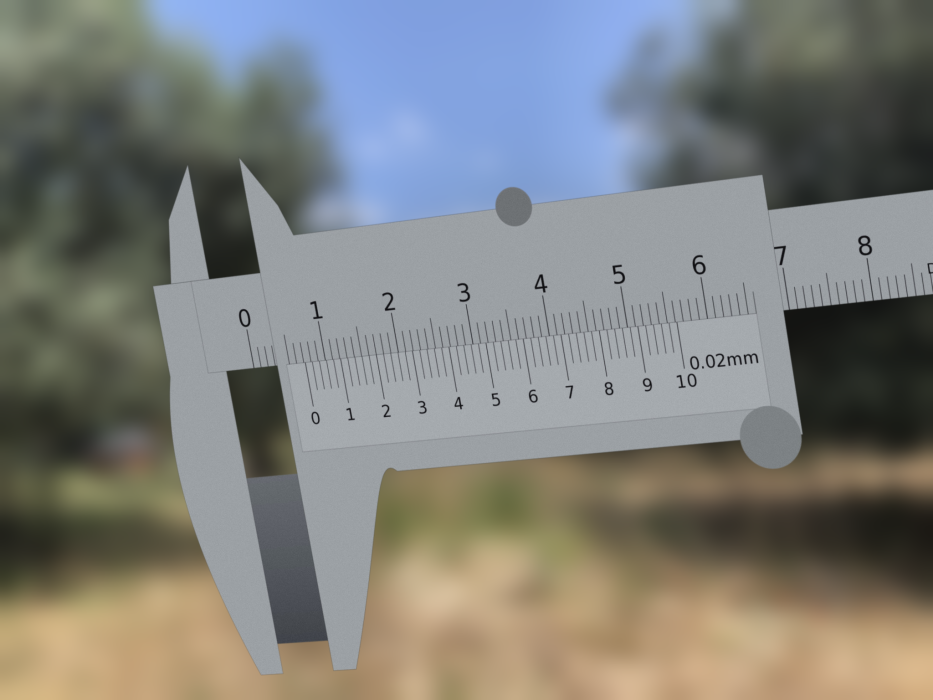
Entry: 7.2mm
